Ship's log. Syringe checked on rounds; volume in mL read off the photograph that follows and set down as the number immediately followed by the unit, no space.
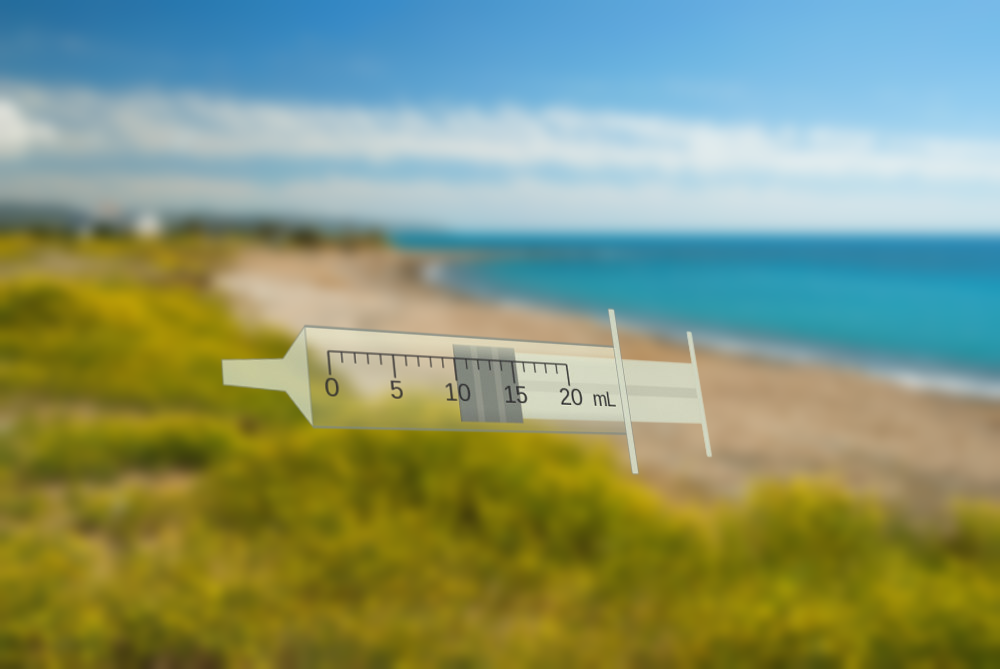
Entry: 10mL
